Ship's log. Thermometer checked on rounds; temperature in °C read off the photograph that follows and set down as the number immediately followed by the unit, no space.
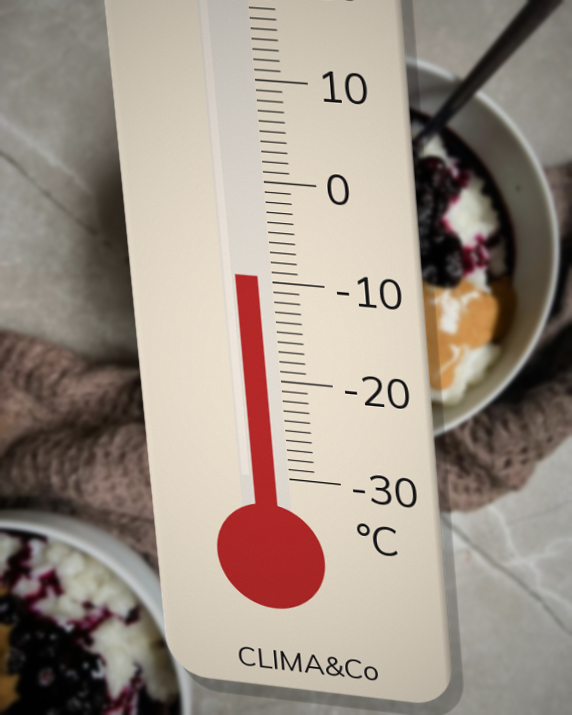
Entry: -9.5°C
